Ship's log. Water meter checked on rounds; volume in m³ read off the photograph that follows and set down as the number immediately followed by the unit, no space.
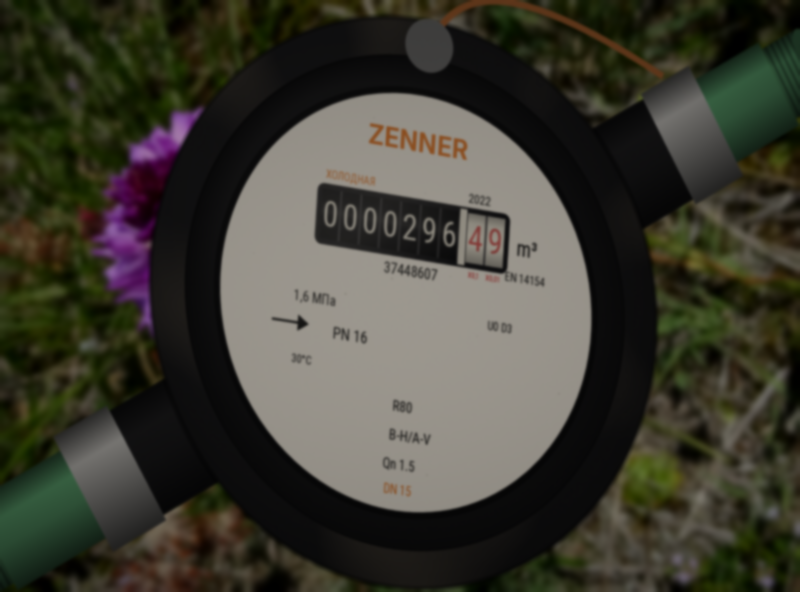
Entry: 296.49m³
